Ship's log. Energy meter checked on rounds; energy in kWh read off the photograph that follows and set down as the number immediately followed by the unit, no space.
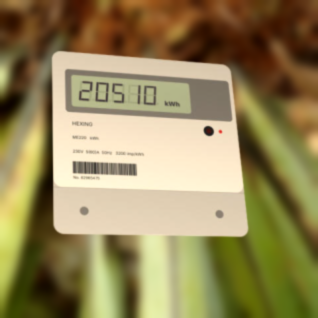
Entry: 20510kWh
